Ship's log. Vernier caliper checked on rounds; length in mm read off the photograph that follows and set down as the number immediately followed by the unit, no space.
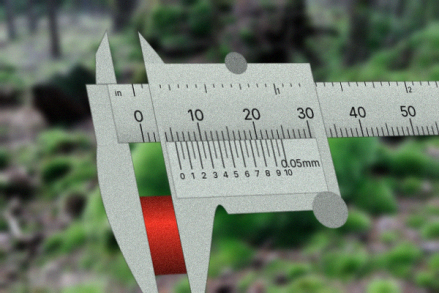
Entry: 5.4mm
